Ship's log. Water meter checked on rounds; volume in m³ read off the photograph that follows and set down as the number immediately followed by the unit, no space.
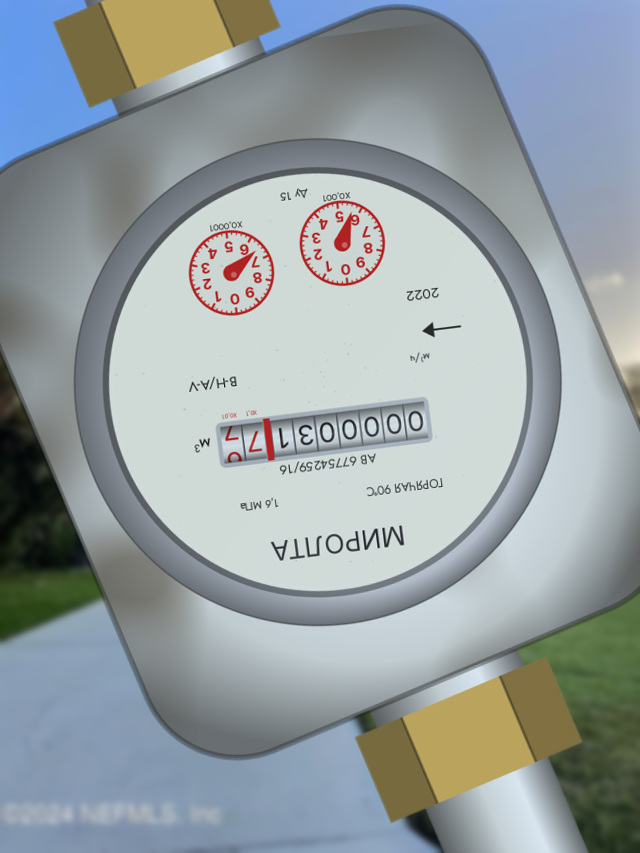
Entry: 31.7656m³
